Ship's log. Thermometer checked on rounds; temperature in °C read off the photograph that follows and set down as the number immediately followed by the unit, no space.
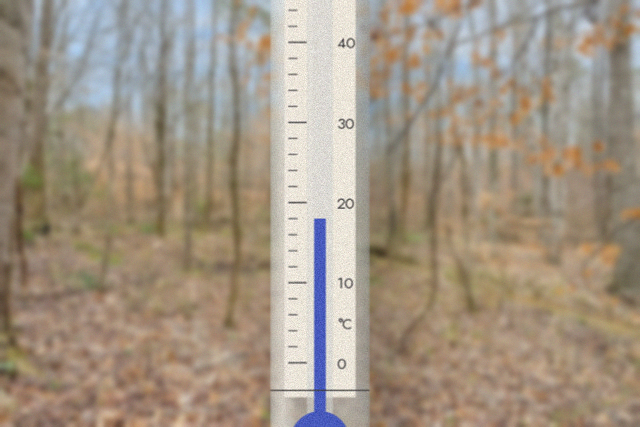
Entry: 18°C
